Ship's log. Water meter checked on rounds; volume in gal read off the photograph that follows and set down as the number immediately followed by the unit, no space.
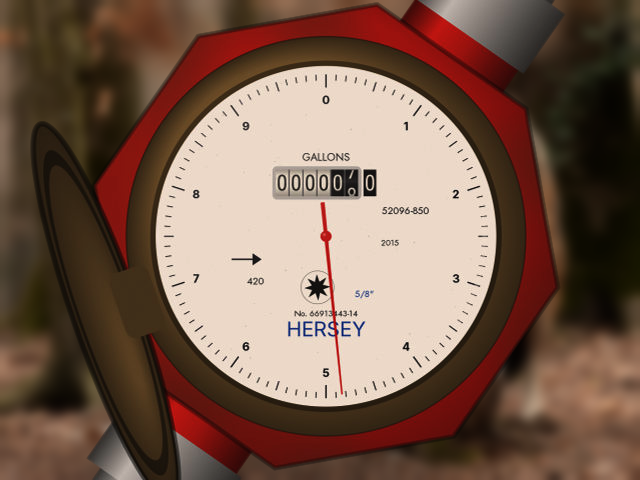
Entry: 74.8gal
